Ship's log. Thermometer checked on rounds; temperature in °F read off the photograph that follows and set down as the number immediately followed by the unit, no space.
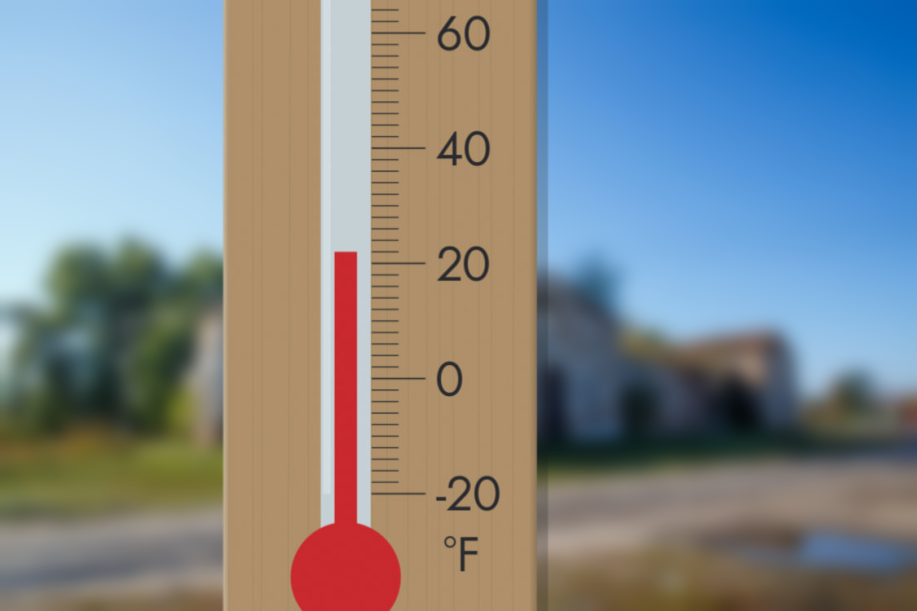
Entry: 22°F
